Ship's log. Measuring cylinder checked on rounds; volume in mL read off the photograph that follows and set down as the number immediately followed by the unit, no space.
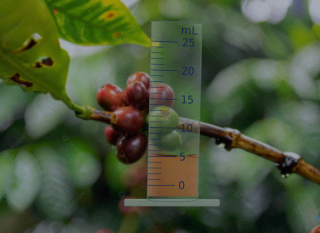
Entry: 5mL
